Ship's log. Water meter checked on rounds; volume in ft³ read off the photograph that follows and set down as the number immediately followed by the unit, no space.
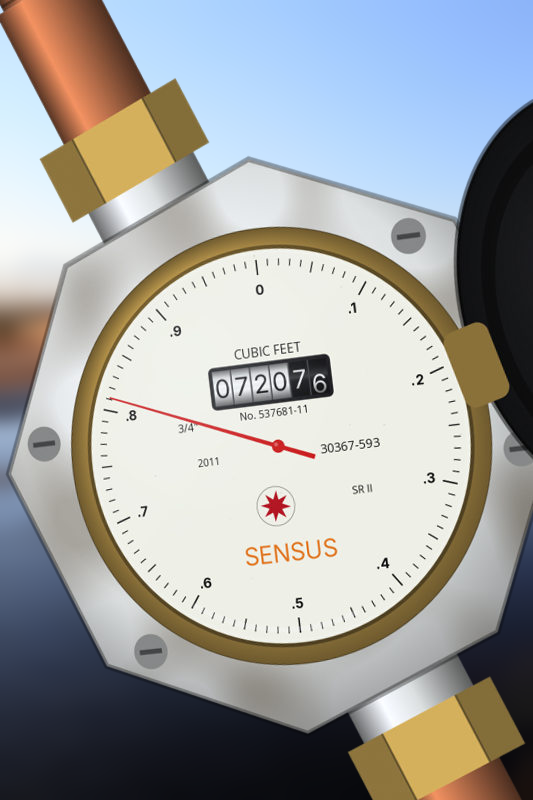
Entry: 72075.81ft³
